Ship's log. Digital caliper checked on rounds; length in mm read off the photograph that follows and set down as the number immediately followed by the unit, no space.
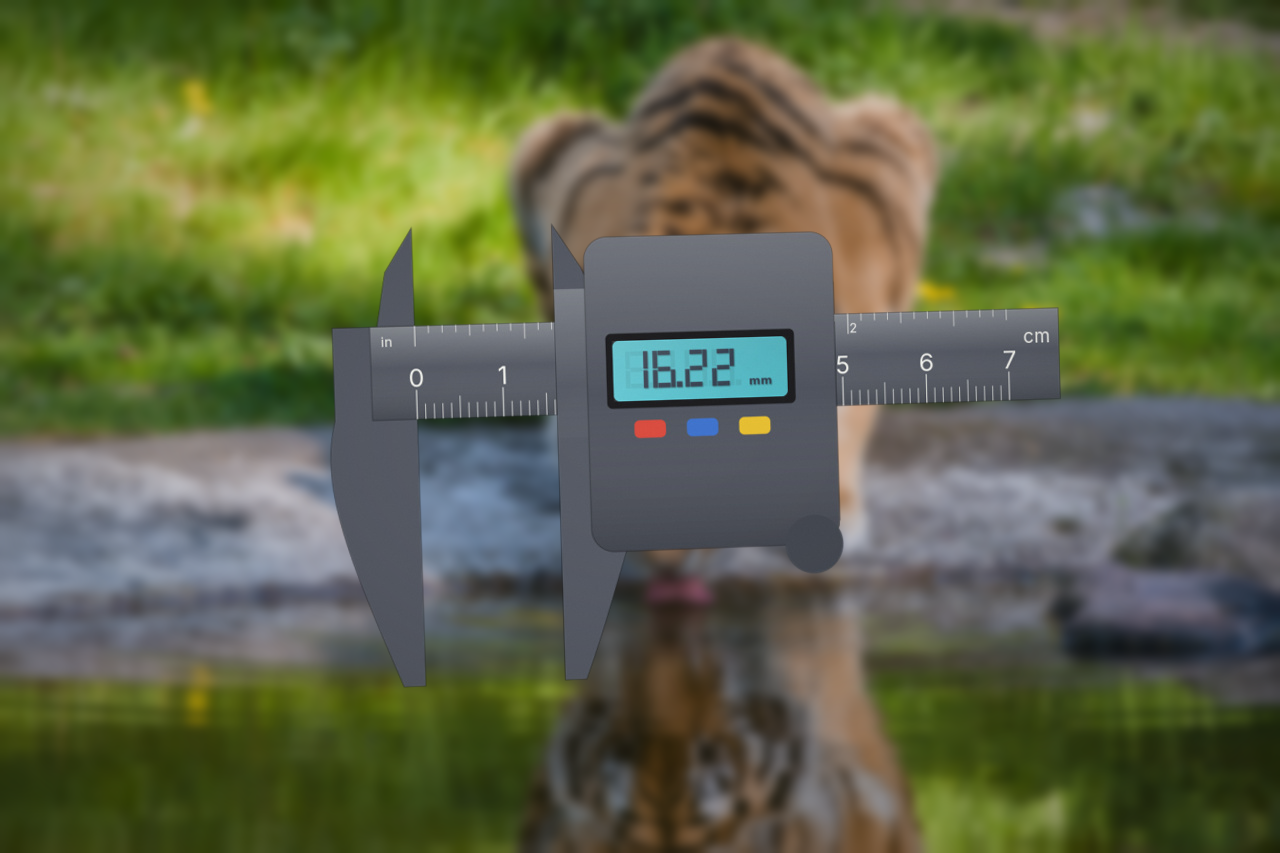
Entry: 16.22mm
